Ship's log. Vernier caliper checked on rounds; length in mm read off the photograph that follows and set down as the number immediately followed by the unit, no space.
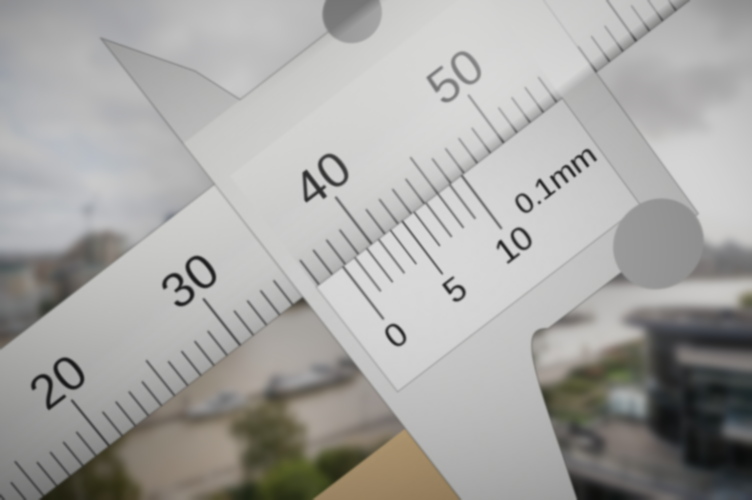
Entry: 37.8mm
